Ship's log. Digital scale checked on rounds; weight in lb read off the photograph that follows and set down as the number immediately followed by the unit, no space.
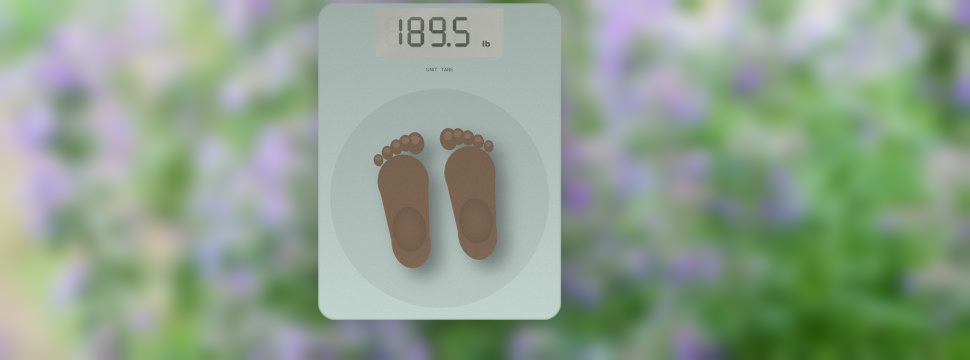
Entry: 189.5lb
